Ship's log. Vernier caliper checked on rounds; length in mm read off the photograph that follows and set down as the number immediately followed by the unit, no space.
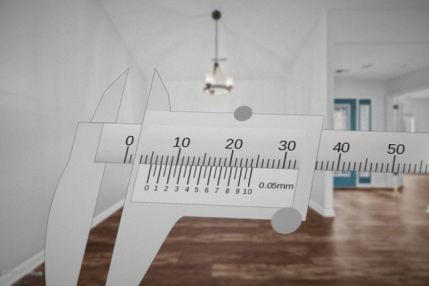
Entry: 5.2mm
